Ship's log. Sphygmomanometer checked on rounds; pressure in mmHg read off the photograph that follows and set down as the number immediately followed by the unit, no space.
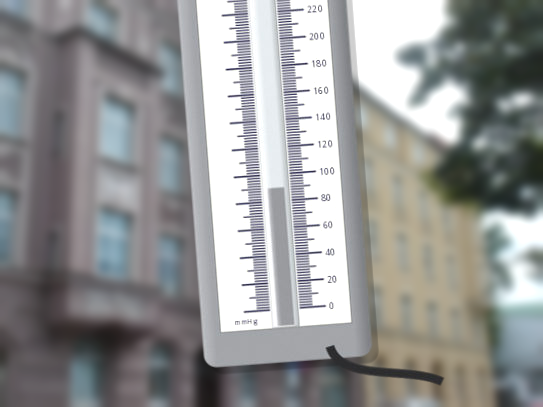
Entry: 90mmHg
